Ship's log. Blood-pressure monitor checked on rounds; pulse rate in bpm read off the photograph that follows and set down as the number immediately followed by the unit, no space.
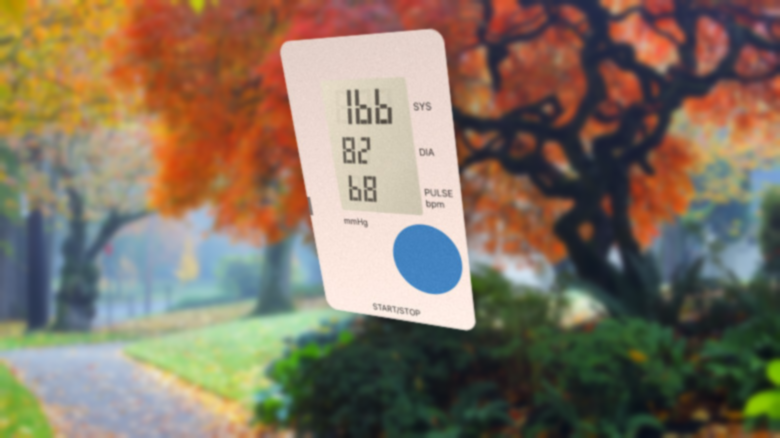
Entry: 68bpm
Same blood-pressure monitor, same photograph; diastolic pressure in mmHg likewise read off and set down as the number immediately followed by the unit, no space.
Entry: 82mmHg
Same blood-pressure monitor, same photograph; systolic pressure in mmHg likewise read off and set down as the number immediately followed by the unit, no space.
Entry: 166mmHg
